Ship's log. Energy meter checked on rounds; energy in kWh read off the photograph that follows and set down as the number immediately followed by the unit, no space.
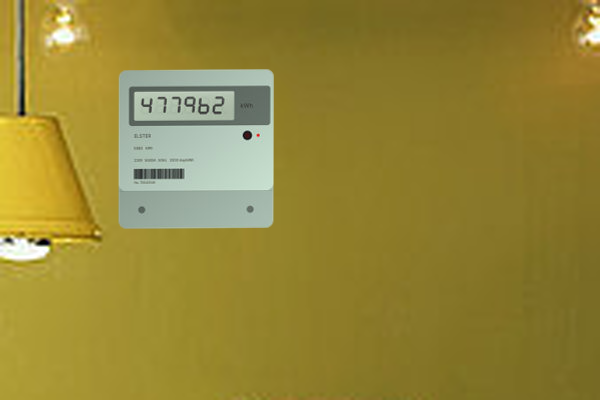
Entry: 477962kWh
